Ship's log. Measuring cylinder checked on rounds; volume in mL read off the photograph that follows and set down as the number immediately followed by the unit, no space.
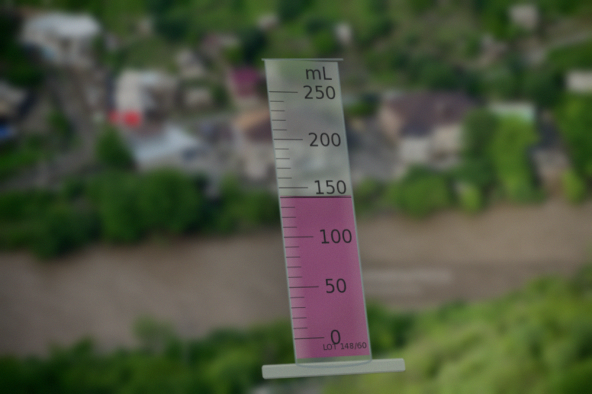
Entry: 140mL
